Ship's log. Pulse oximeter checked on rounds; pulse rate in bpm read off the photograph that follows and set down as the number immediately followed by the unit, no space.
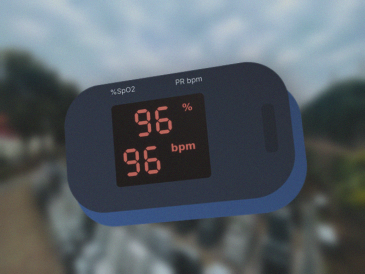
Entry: 96bpm
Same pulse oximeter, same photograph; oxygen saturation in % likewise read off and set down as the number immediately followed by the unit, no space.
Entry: 96%
